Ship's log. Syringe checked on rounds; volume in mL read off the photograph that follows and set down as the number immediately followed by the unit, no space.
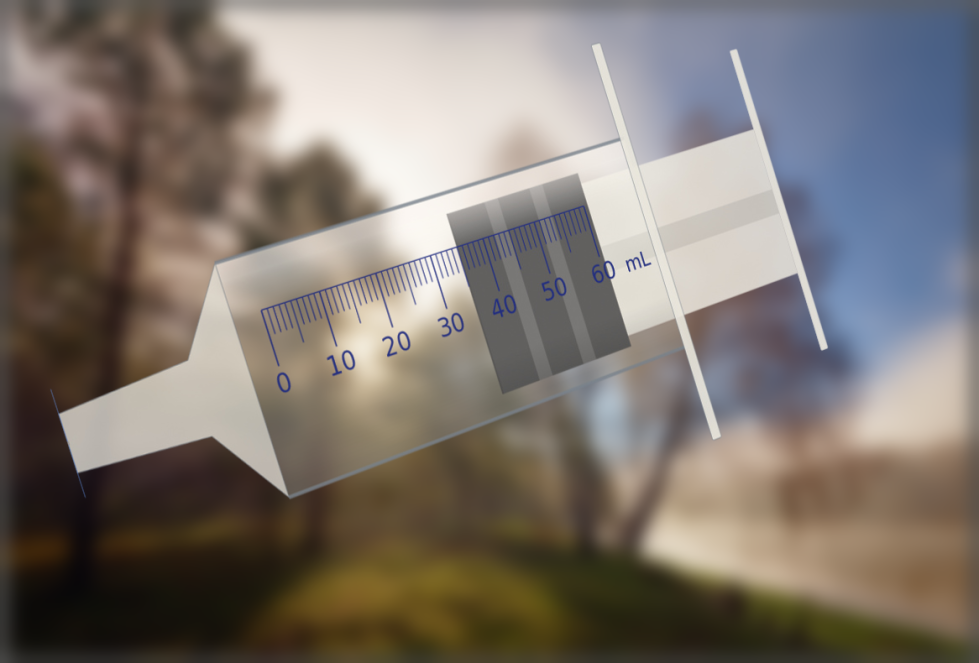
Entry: 35mL
